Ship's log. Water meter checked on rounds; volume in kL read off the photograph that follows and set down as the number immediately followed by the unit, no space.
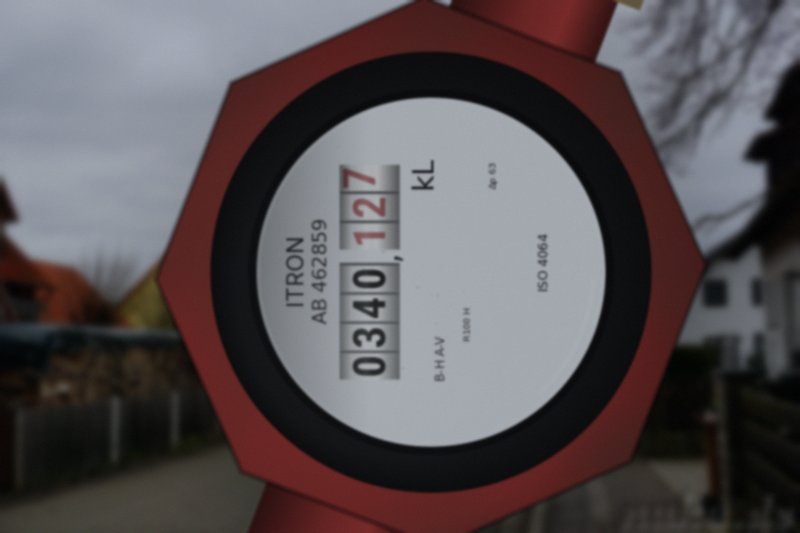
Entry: 340.127kL
